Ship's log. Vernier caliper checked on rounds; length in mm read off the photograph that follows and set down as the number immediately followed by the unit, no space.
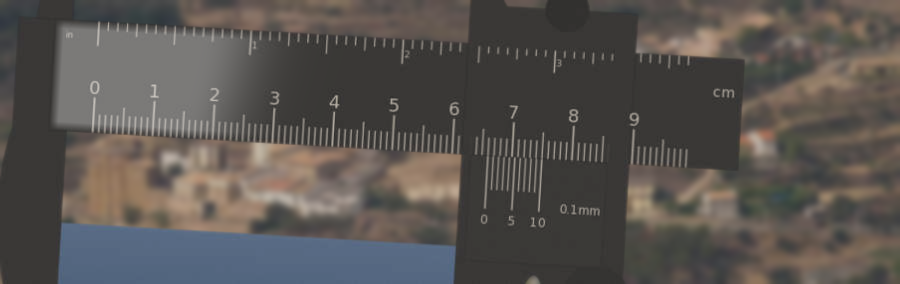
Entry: 66.0mm
